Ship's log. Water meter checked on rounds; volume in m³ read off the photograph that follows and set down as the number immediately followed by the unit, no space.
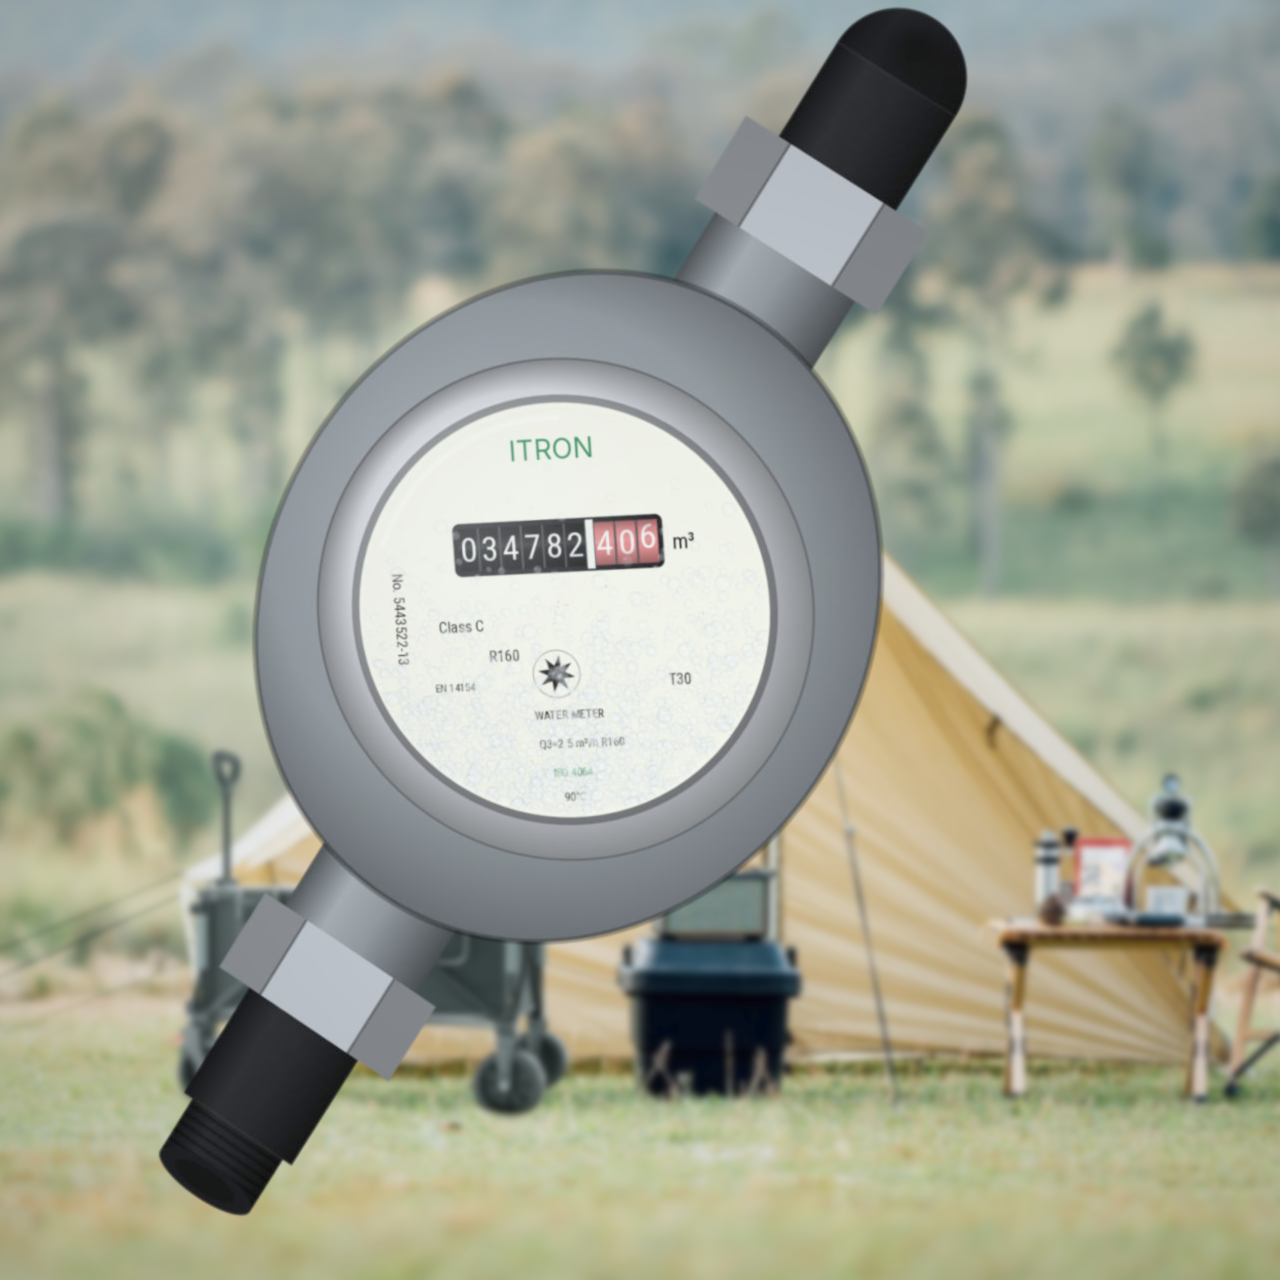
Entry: 34782.406m³
